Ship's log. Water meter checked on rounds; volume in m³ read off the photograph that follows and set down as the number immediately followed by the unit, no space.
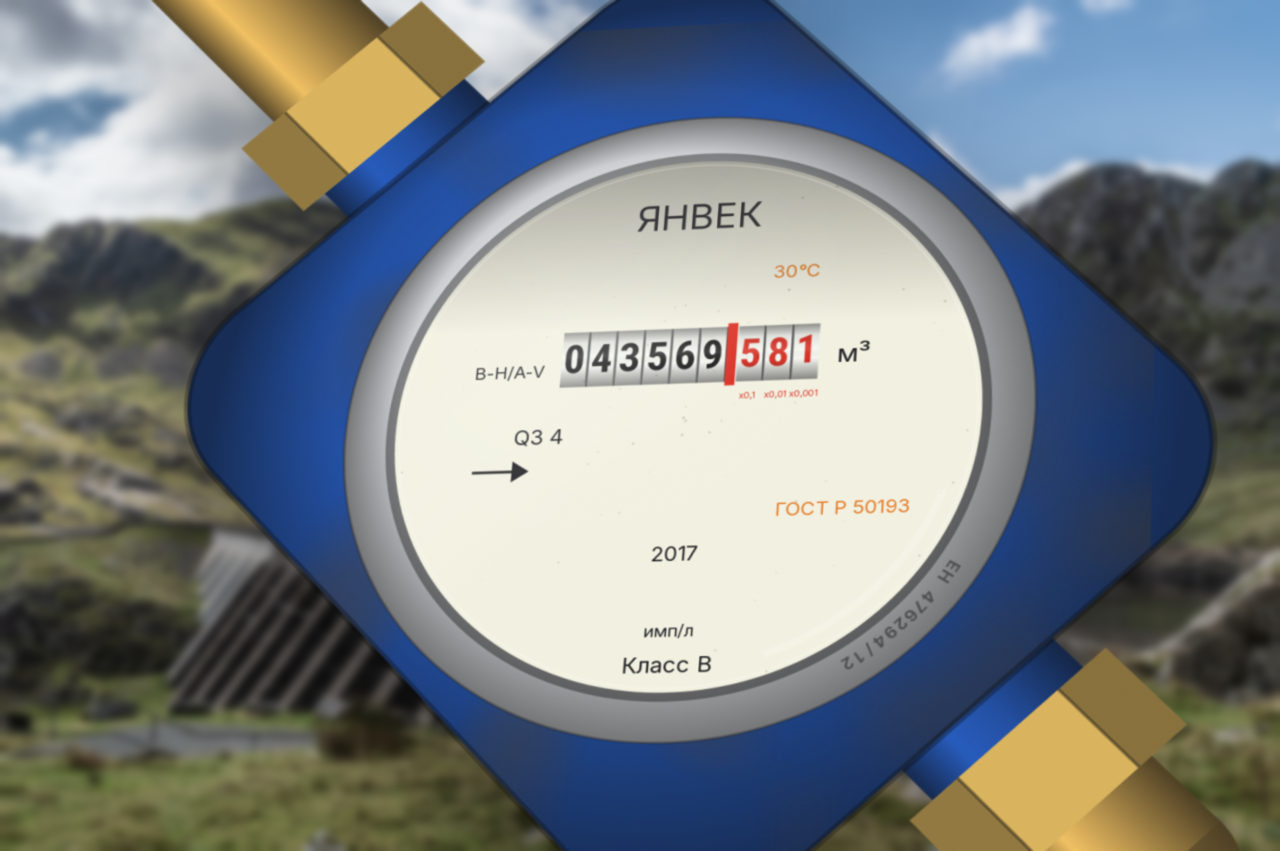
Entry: 43569.581m³
